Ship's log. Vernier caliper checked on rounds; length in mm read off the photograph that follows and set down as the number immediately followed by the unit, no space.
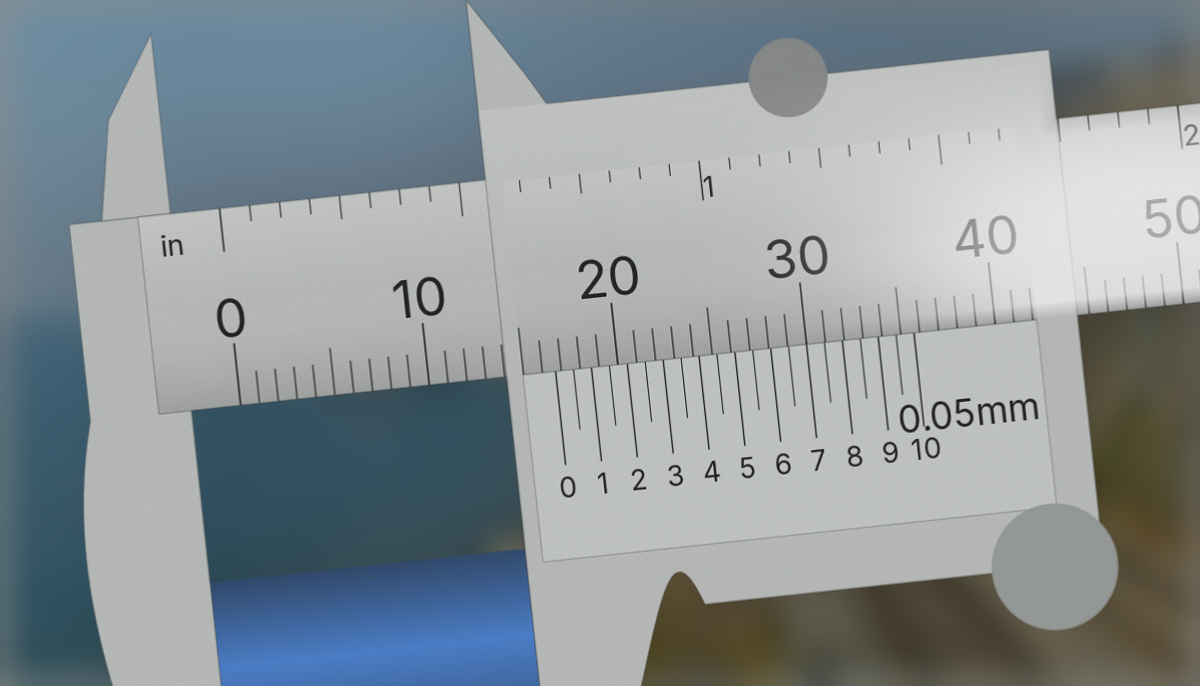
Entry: 16.7mm
